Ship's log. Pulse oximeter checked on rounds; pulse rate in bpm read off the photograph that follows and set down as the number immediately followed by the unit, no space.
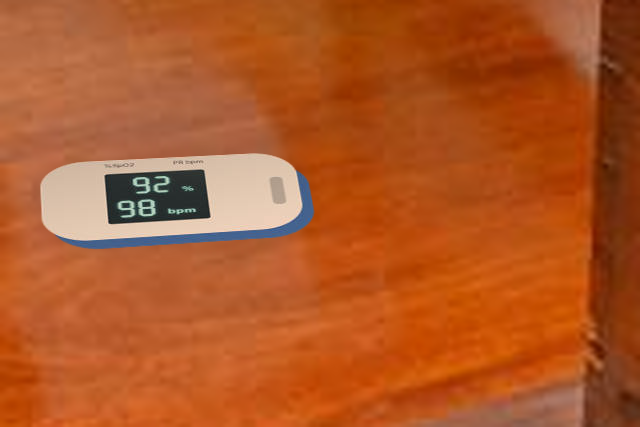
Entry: 98bpm
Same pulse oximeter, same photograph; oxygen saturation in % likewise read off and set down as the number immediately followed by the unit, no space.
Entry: 92%
